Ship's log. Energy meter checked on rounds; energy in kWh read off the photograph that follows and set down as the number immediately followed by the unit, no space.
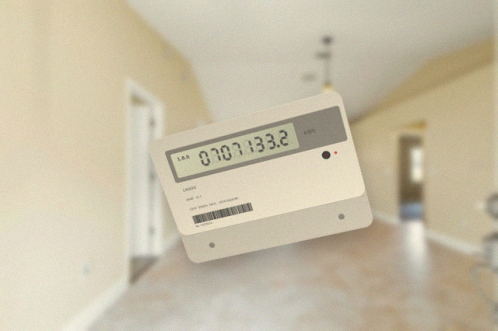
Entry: 707133.2kWh
